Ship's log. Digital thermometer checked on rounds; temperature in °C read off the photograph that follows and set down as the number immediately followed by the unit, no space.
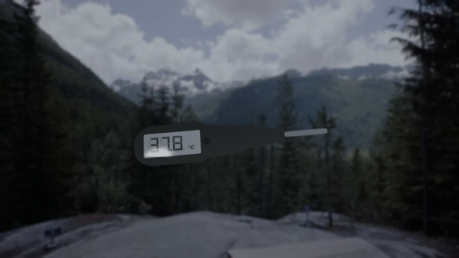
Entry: 37.8°C
